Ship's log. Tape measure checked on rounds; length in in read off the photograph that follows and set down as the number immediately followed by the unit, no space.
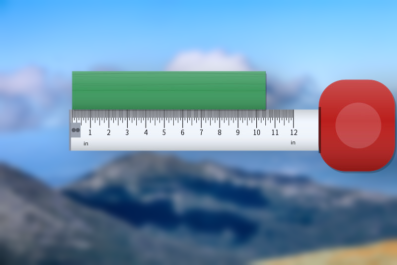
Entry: 10.5in
